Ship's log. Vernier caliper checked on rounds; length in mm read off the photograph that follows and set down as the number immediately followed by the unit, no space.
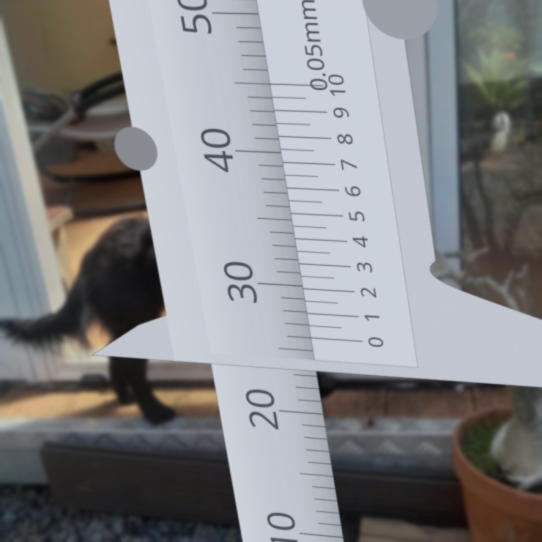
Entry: 26.0mm
